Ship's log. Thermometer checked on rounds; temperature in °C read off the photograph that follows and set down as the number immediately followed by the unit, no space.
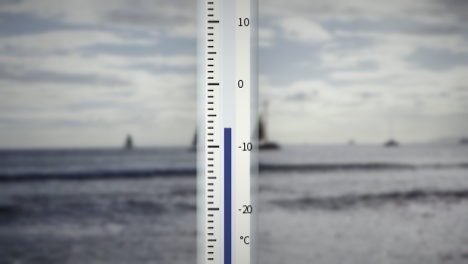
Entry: -7°C
